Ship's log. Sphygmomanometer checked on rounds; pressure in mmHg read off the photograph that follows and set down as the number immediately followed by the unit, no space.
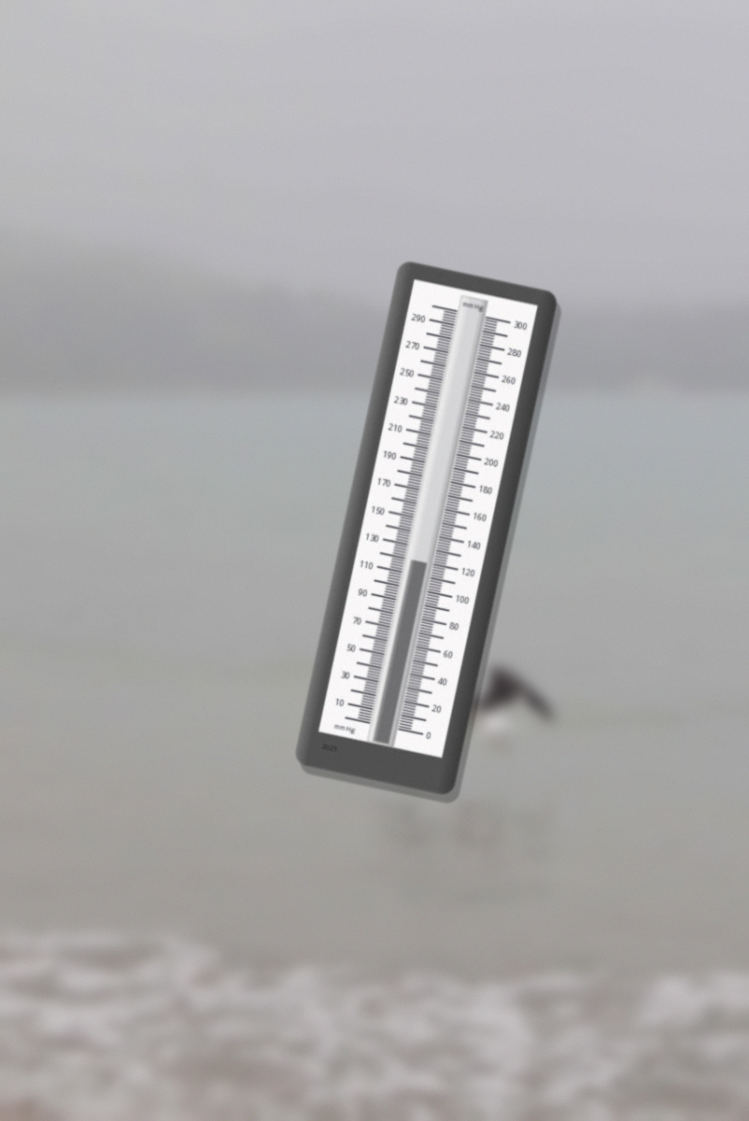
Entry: 120mmHg
